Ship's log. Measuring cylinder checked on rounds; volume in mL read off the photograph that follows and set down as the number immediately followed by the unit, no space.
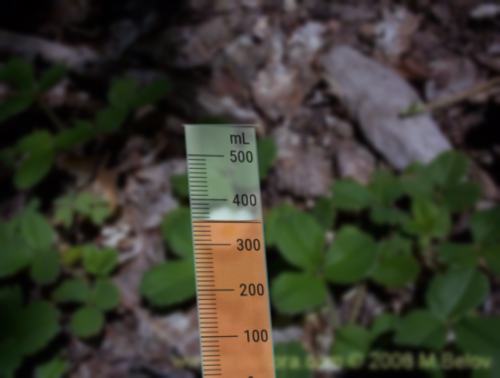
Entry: 350mL
